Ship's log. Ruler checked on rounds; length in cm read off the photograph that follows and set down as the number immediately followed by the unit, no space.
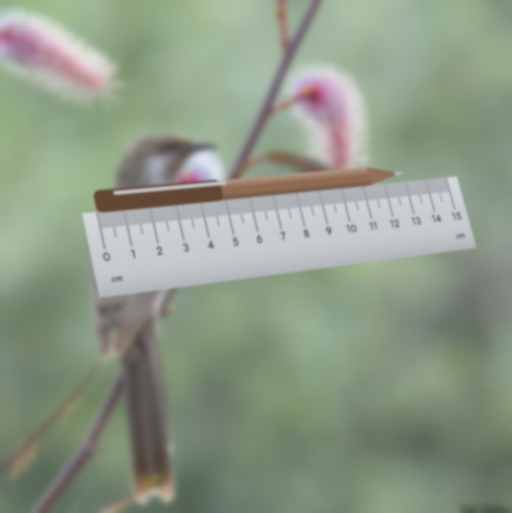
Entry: 13cm
